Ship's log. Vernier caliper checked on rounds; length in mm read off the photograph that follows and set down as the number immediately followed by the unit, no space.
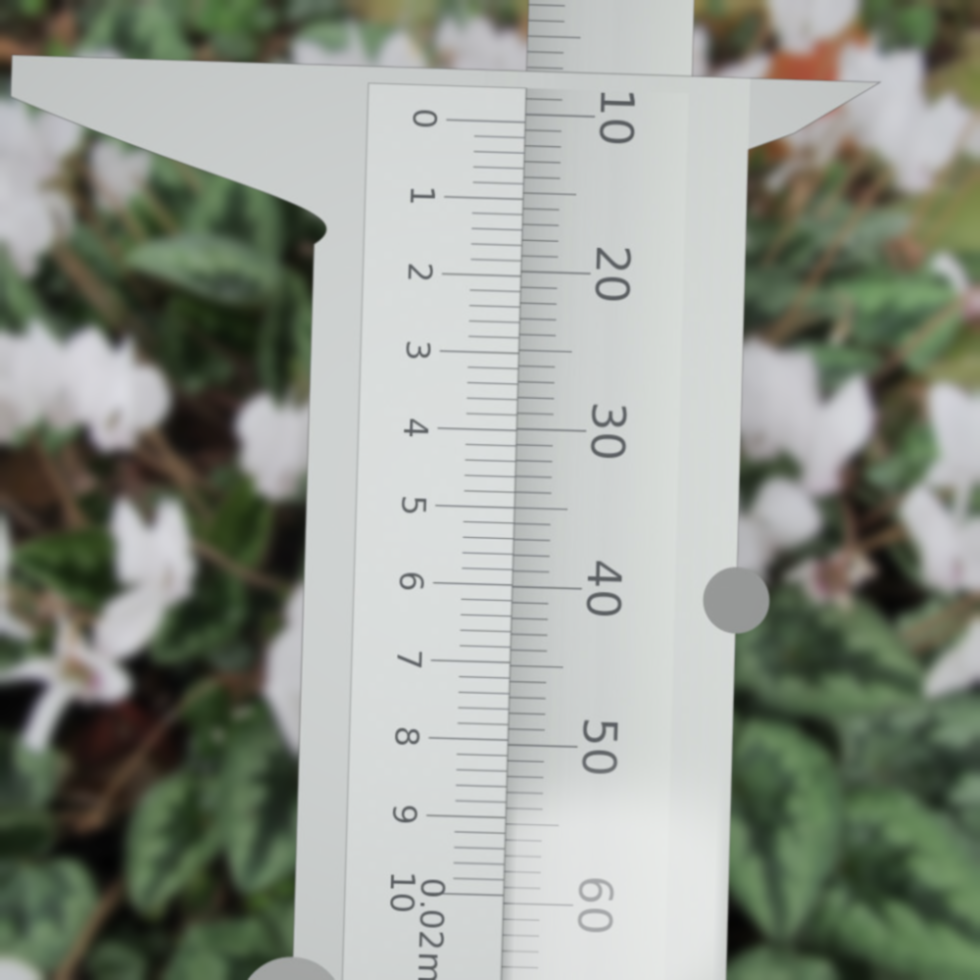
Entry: 10.5mm
